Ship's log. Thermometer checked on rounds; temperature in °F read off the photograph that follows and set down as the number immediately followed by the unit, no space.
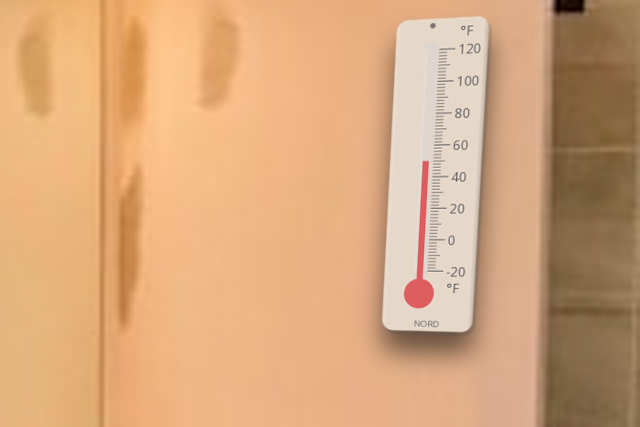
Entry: 50°F
